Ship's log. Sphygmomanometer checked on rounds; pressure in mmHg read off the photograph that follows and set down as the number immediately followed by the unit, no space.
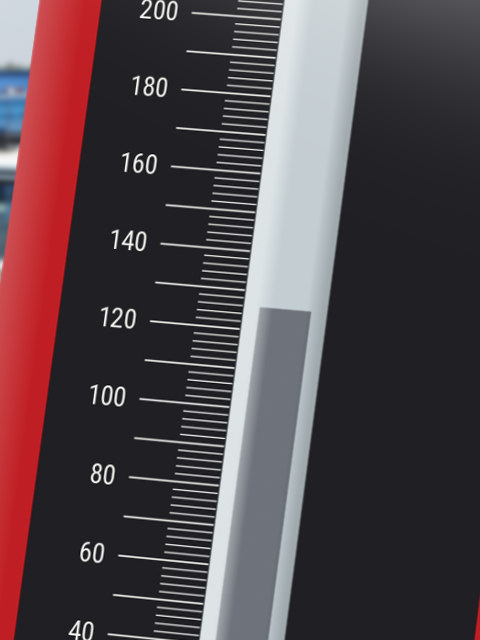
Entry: 126mmHg
